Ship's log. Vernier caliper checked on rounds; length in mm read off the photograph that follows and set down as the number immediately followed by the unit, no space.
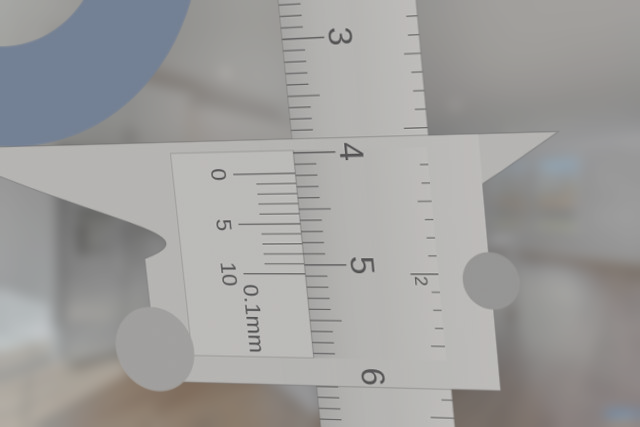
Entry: 41.8mm
